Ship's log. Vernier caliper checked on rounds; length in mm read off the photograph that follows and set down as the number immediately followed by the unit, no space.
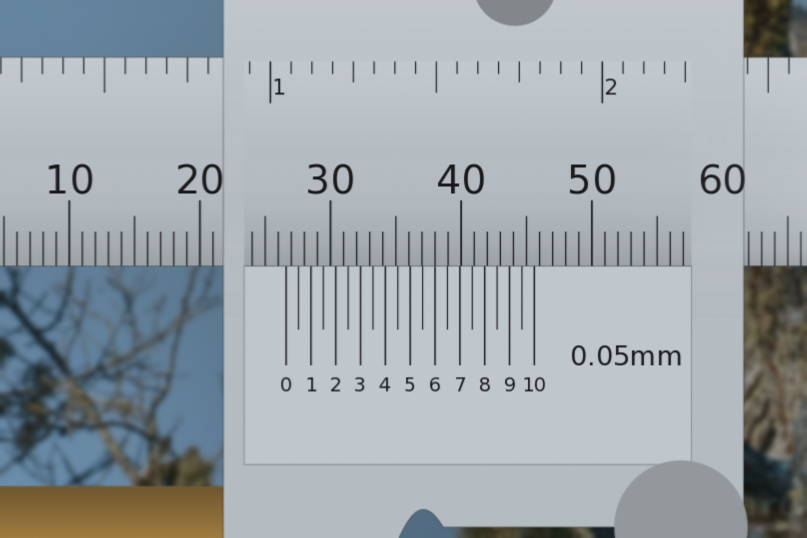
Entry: 26.6mm
